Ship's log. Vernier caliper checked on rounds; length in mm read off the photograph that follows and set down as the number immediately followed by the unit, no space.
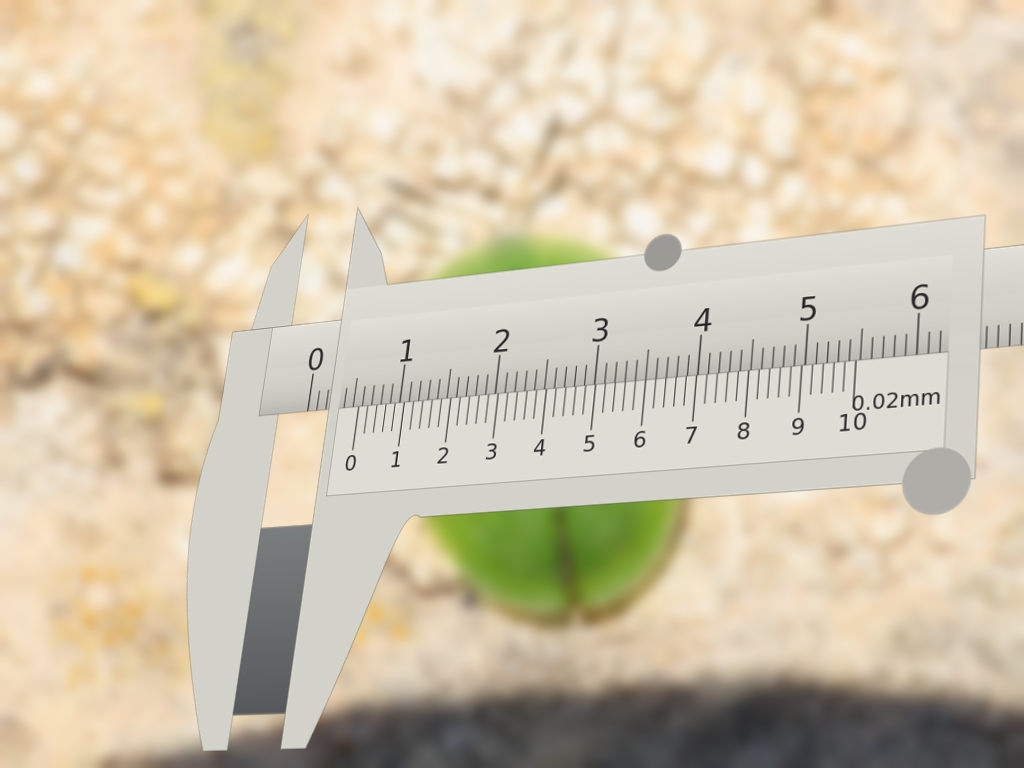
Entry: 5.6mm
